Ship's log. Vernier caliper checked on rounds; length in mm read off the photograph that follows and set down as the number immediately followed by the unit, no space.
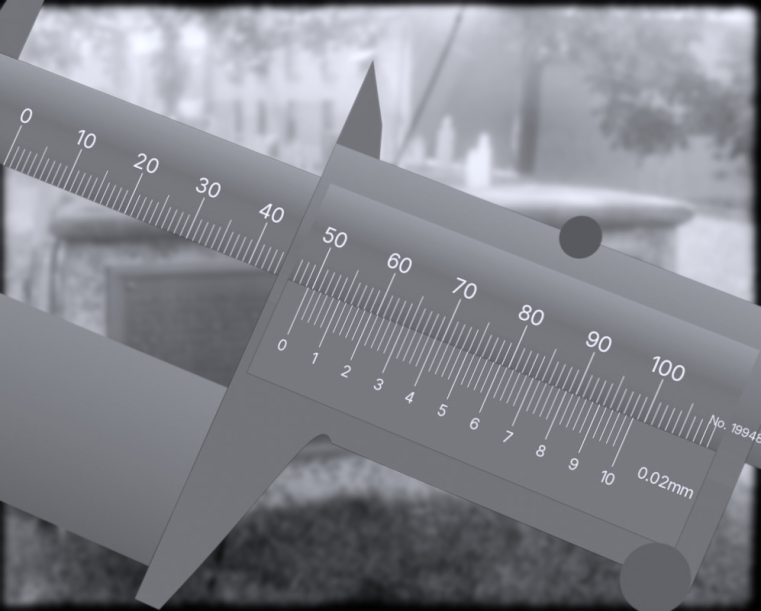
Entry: 49.4mm
